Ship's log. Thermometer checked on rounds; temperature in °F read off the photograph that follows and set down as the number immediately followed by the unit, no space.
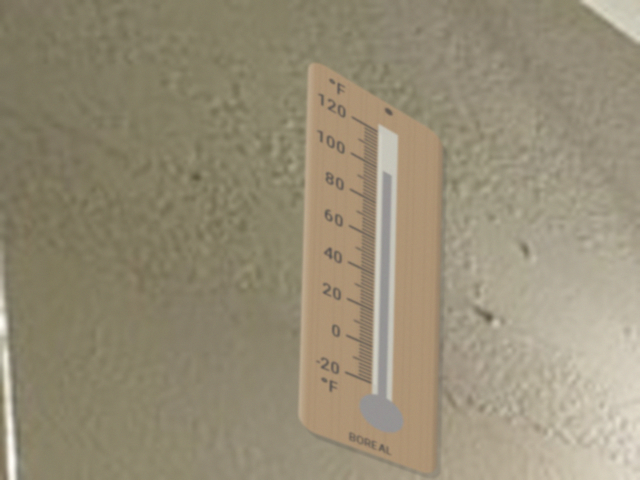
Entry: 100°F
